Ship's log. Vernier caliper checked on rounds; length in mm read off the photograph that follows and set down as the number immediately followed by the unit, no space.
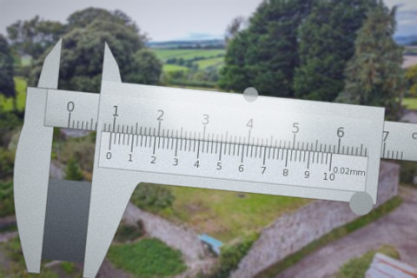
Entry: 9.5mm
